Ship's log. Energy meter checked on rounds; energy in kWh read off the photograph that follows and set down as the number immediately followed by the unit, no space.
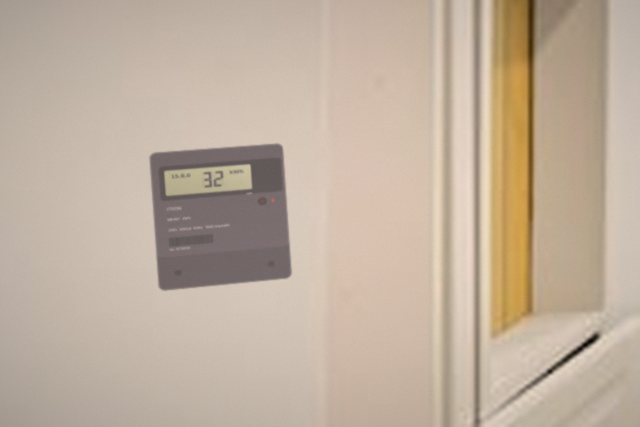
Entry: 32kWh
